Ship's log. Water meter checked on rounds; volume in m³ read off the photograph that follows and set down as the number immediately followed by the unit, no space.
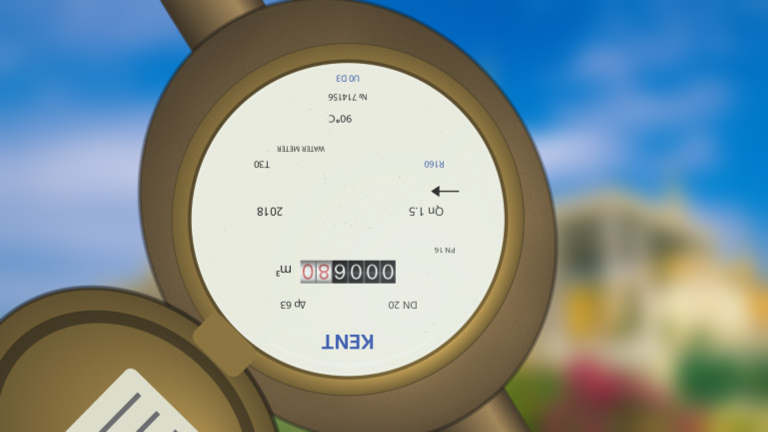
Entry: 6.80m³
